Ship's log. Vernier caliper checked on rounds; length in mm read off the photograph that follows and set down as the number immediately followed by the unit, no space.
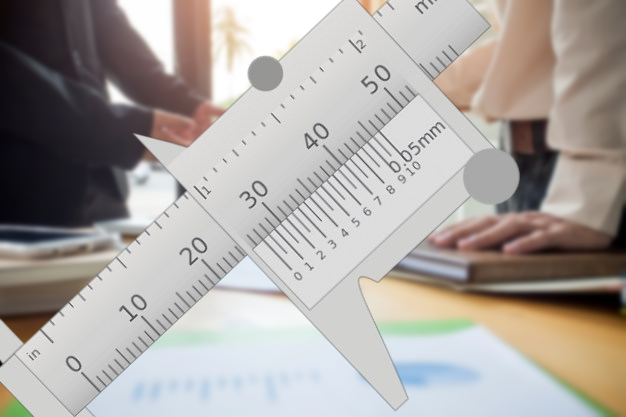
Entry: 27.0mm
